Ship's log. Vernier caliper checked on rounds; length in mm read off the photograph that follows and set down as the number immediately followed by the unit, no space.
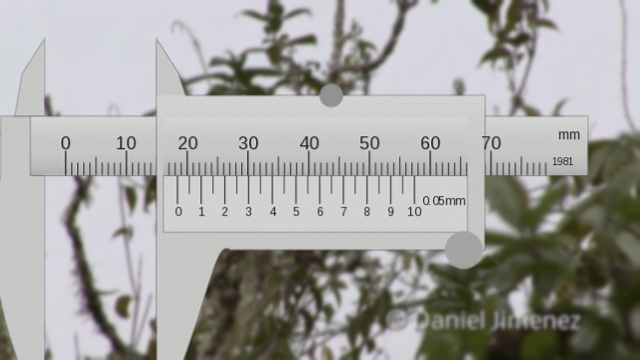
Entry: 18.4mm
